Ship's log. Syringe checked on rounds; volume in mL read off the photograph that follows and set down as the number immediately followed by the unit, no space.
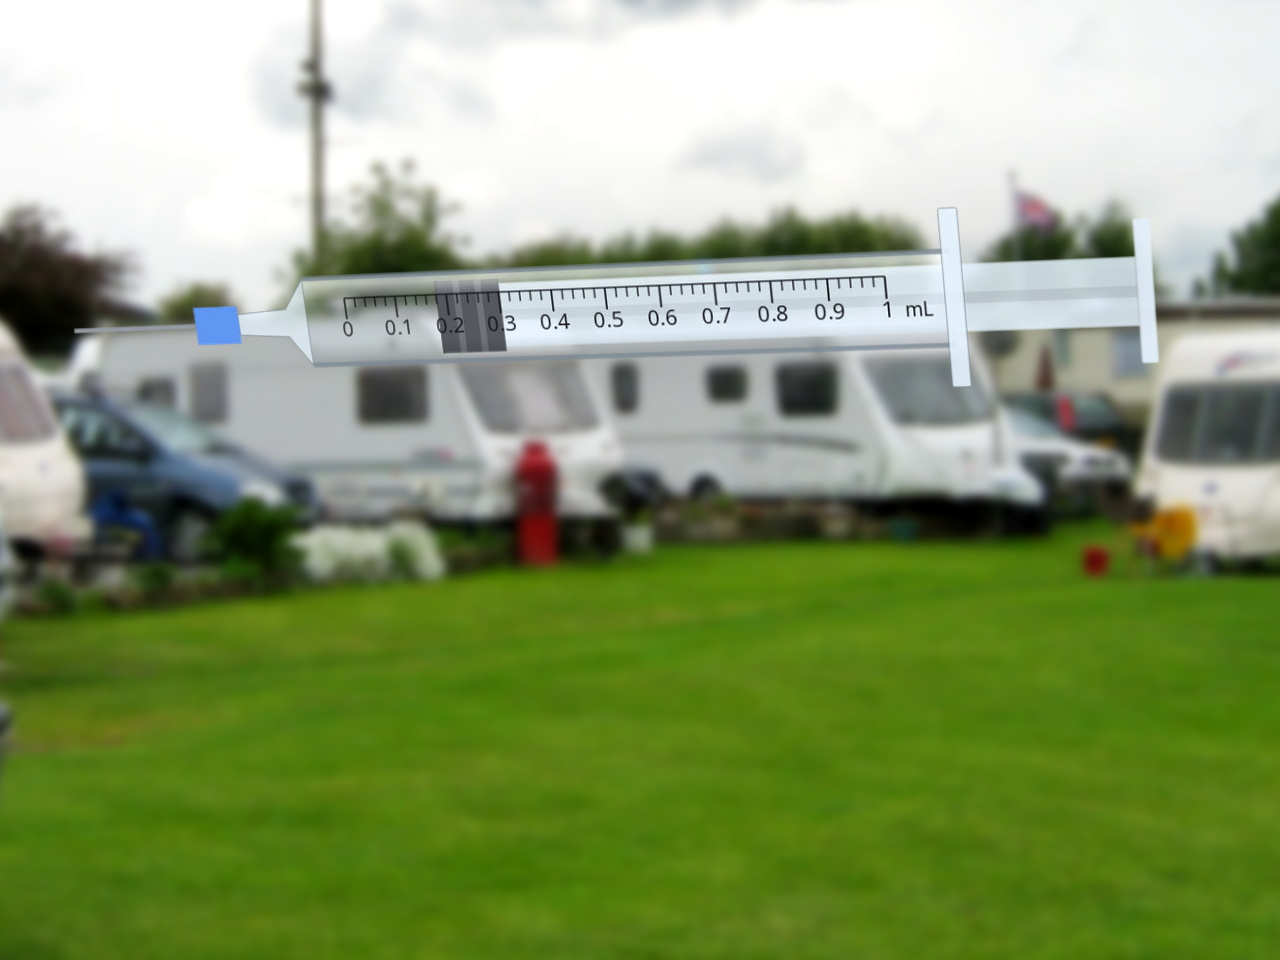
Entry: 0.18mL
